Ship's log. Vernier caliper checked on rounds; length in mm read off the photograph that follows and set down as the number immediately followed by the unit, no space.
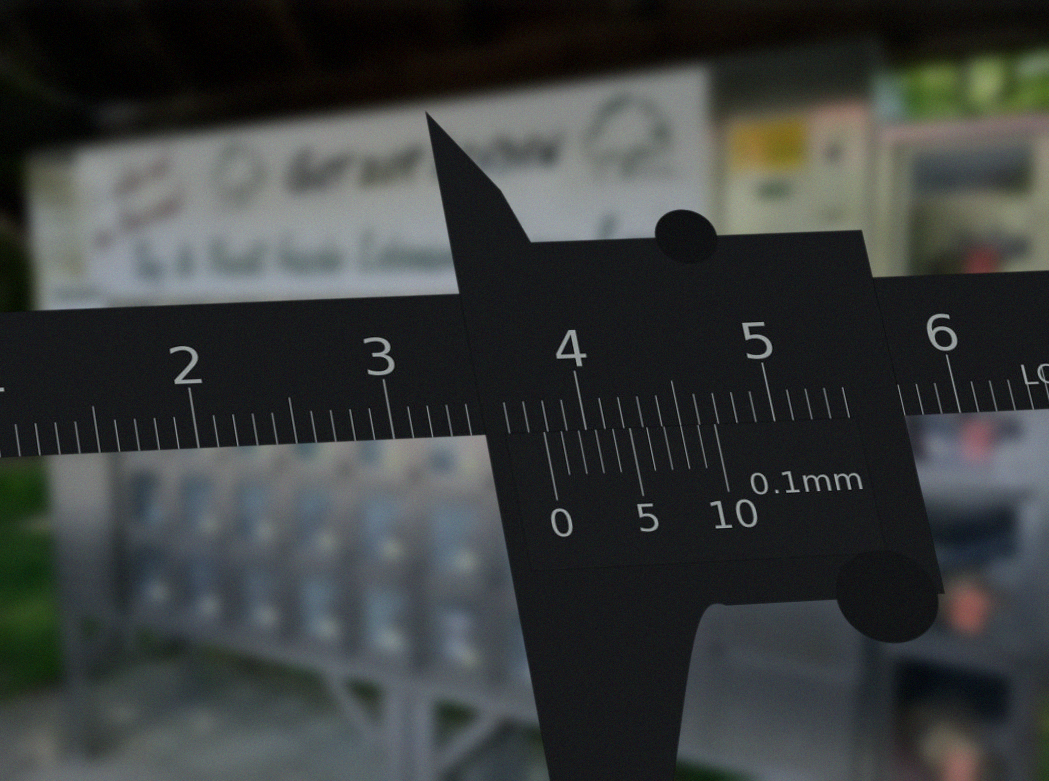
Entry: 37.8mm
